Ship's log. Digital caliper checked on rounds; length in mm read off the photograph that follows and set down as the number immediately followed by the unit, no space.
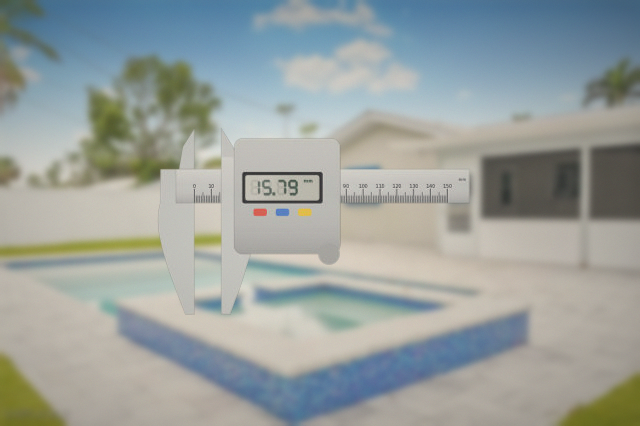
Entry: 15.79mm
